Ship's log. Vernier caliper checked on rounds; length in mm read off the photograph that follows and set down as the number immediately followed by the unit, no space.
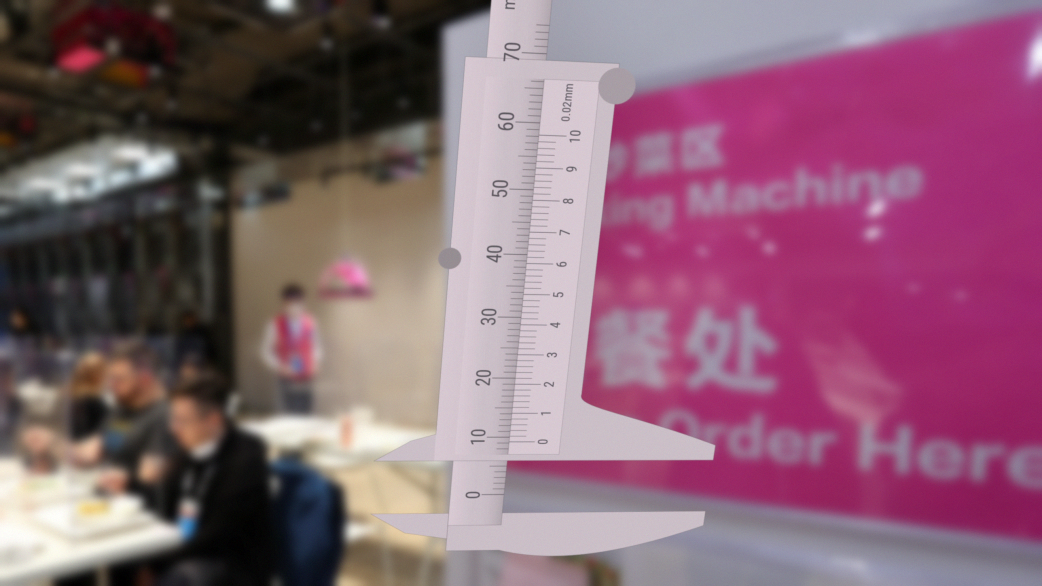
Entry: 9.2mm
